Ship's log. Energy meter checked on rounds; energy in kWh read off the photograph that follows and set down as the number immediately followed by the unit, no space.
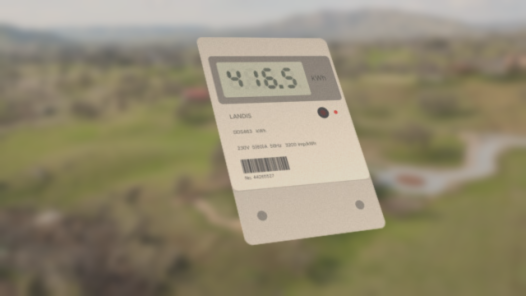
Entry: 416.5kWh
